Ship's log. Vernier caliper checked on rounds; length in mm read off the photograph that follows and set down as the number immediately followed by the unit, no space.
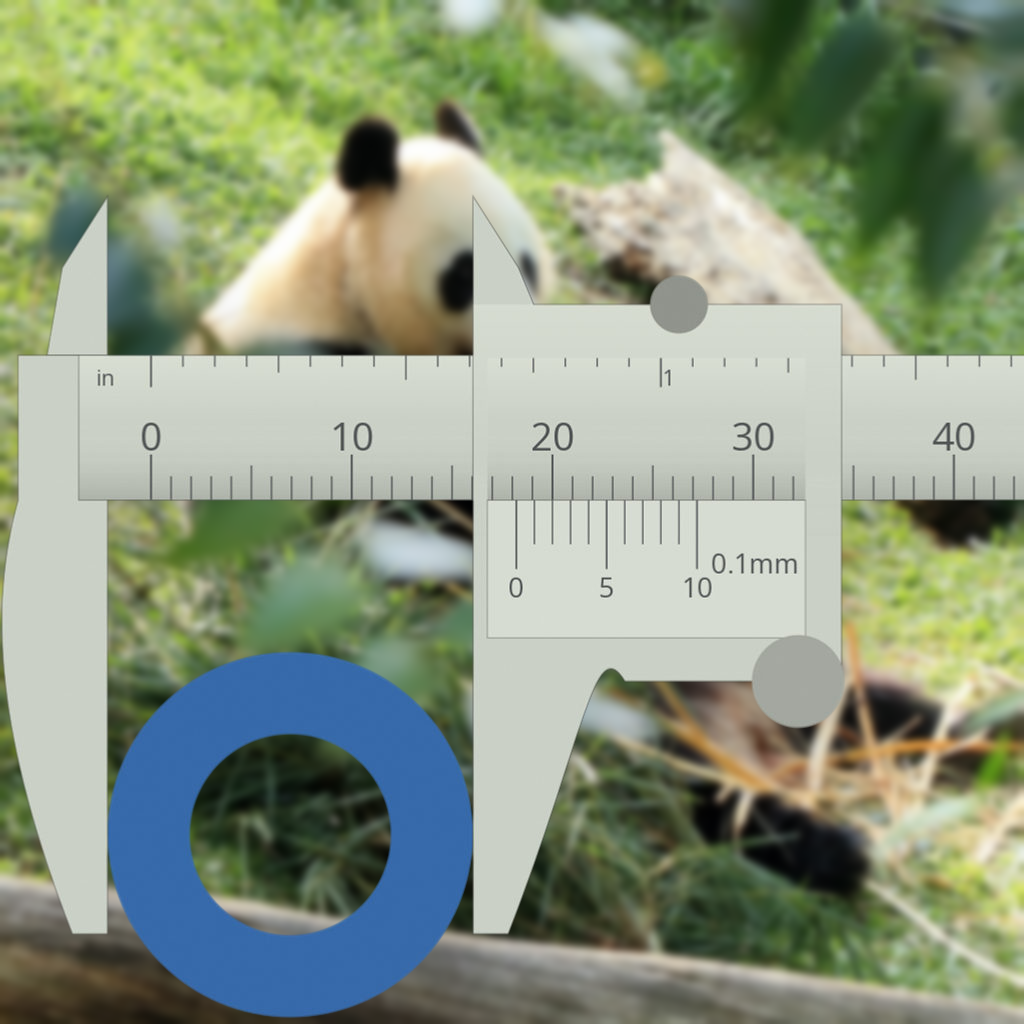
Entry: 18.2mm
